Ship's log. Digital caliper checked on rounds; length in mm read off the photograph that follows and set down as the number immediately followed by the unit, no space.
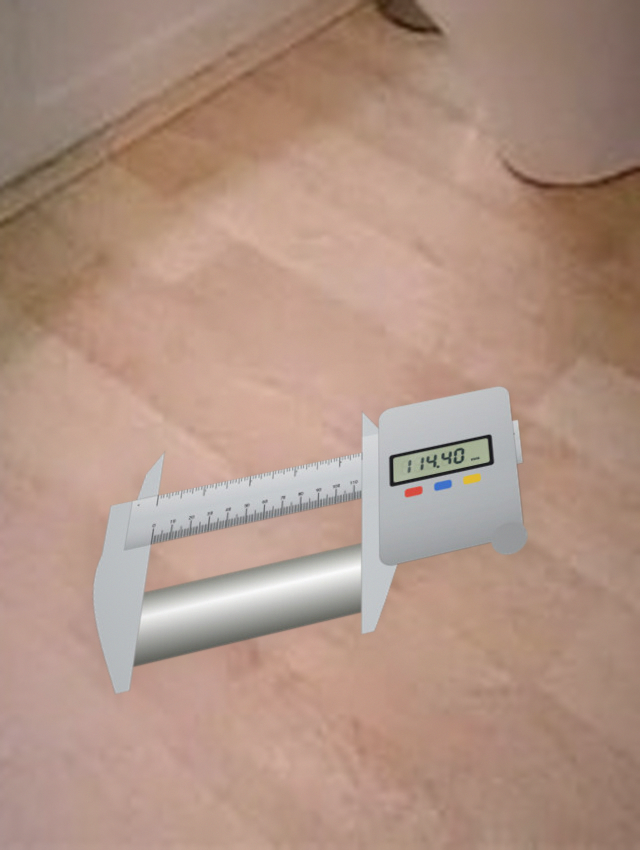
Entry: 114.40mm
